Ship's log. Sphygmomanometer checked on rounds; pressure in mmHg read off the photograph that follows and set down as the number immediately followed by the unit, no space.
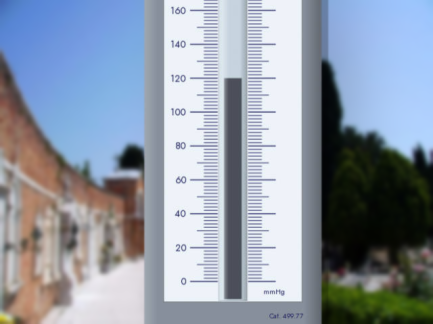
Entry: 120mmHg
